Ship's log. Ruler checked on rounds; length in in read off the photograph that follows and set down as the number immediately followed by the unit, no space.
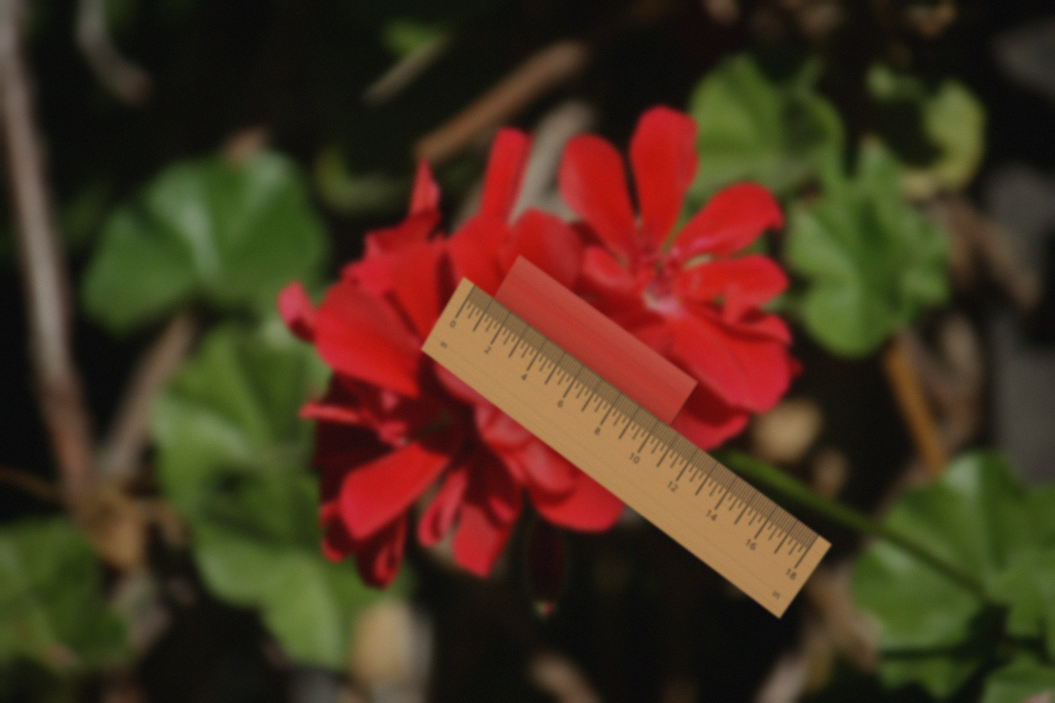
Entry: 9.5in
